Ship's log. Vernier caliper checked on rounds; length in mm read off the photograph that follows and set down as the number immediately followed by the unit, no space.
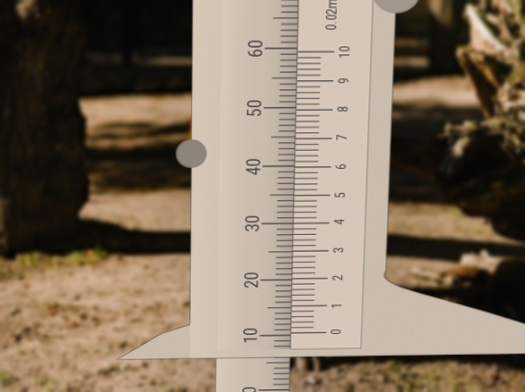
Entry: 10.4mm
